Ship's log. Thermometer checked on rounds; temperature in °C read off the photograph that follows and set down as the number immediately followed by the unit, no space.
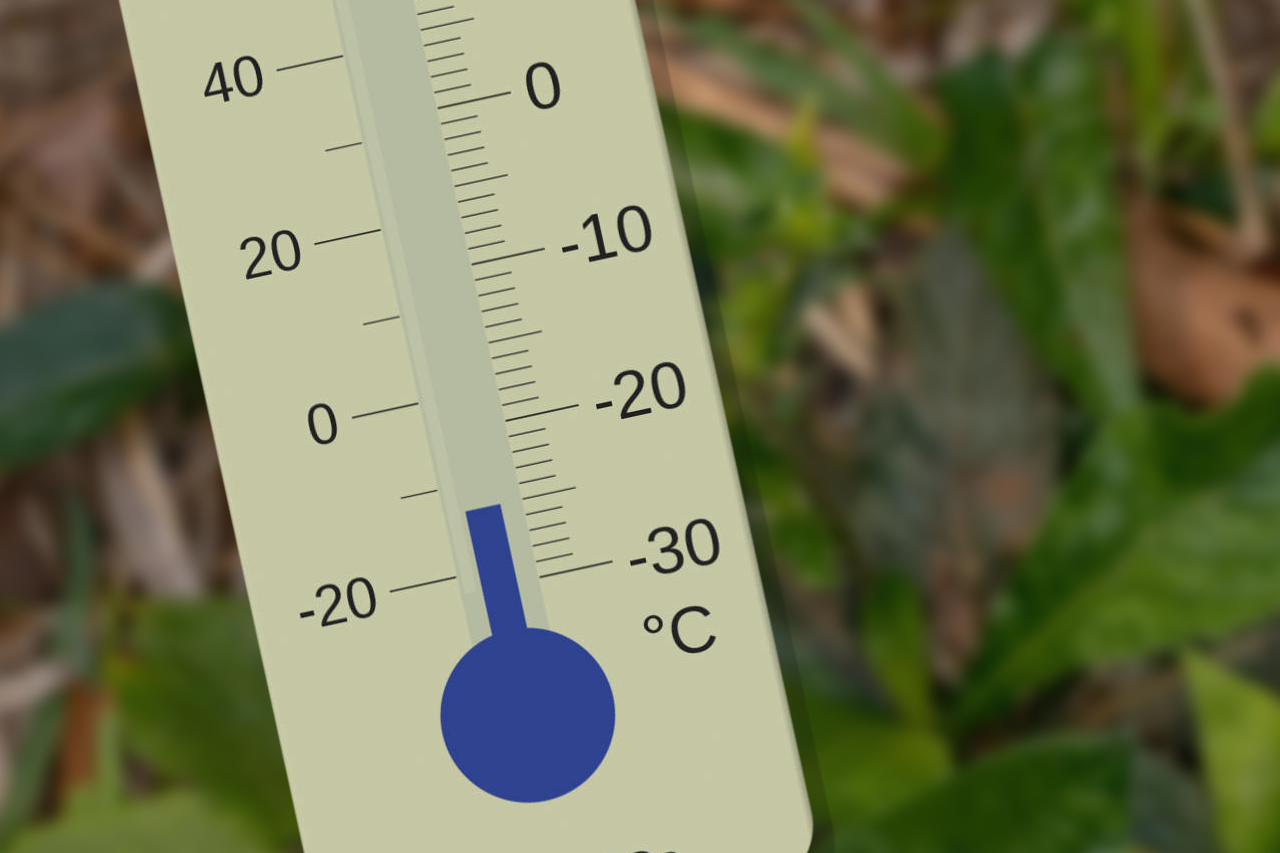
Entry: -25°C
